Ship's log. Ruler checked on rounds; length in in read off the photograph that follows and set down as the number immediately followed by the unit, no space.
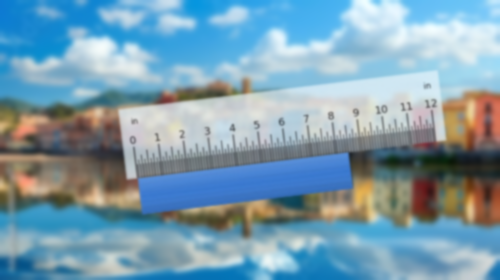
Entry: 8.5in
